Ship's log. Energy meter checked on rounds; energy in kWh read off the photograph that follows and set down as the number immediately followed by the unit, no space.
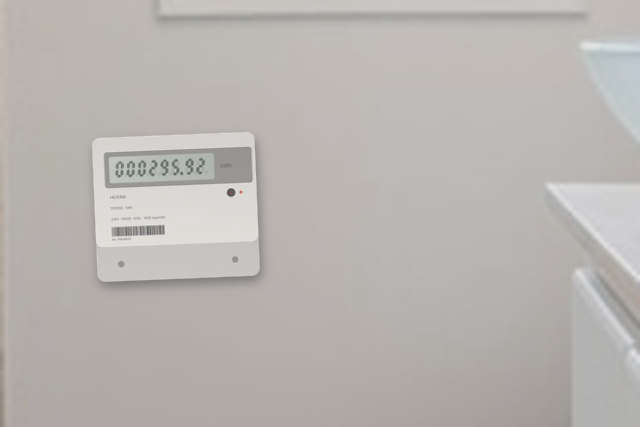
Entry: 295.92kWh
